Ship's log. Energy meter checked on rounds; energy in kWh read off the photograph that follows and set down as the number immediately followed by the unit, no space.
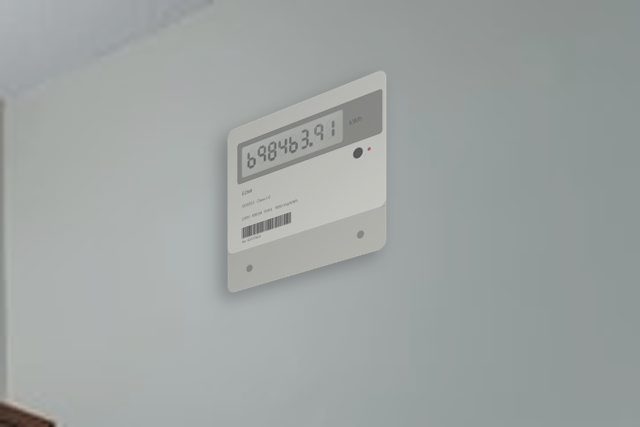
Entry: 698463.91kWh
